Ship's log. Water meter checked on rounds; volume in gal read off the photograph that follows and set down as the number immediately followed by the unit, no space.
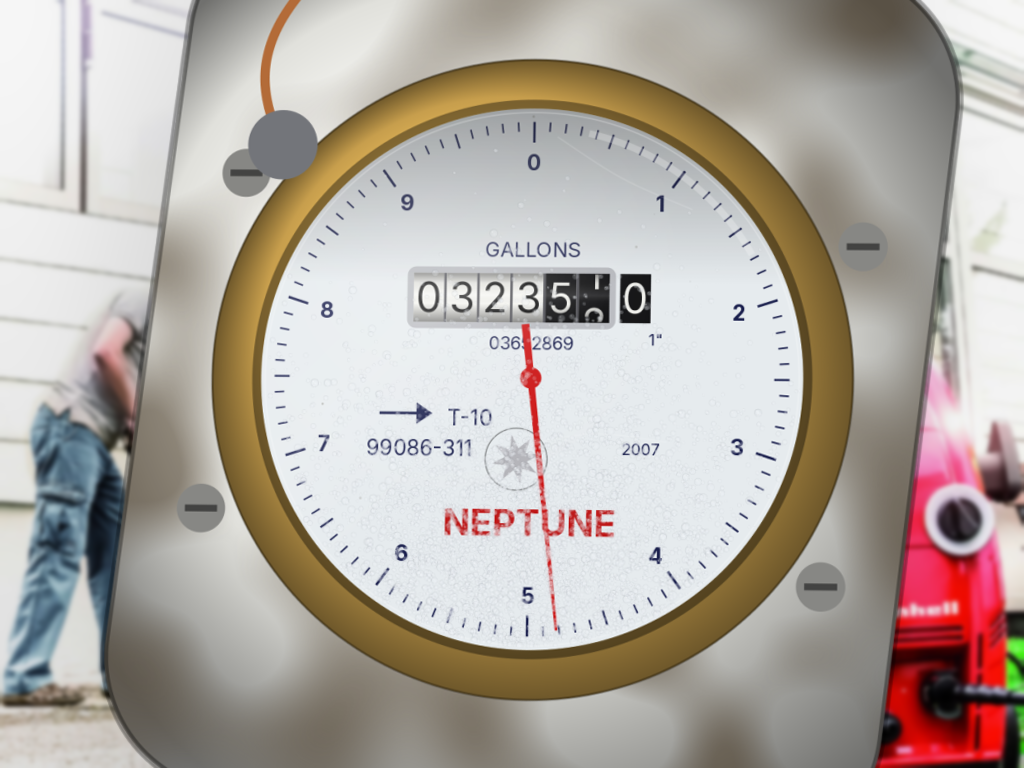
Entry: 323514.8gal
